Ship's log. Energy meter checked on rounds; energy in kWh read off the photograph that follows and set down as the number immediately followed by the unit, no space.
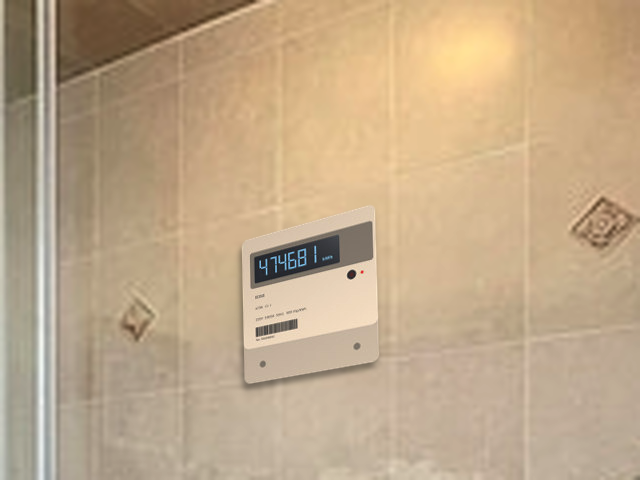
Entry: 474681kWh
